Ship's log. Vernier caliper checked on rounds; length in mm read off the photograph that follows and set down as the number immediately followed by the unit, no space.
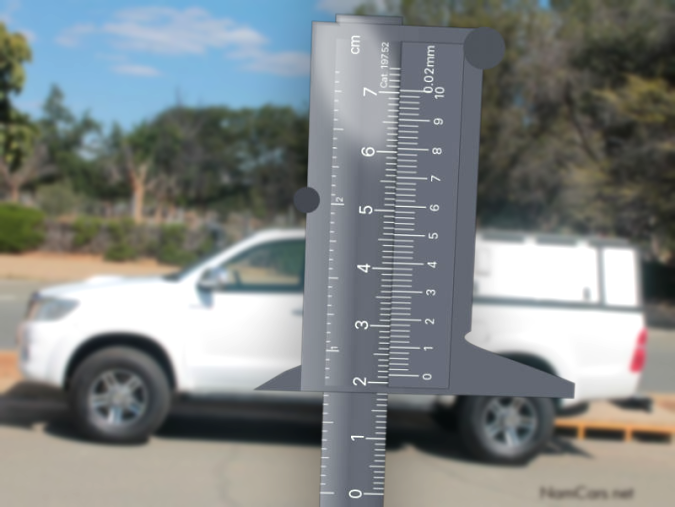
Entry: 21.4mm
